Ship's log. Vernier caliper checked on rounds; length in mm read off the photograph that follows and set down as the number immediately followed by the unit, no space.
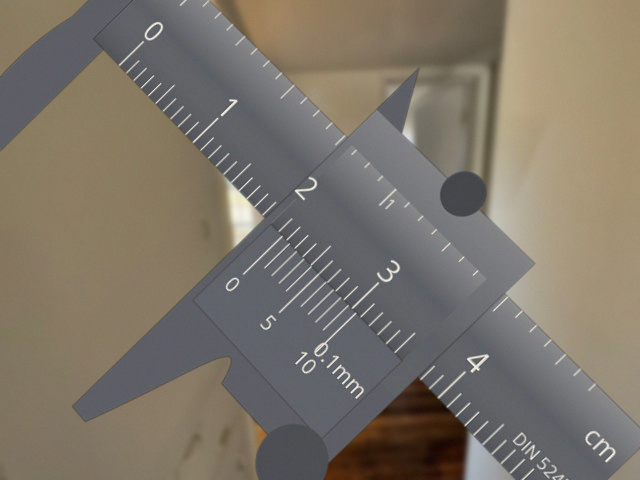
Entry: 21.5mm
